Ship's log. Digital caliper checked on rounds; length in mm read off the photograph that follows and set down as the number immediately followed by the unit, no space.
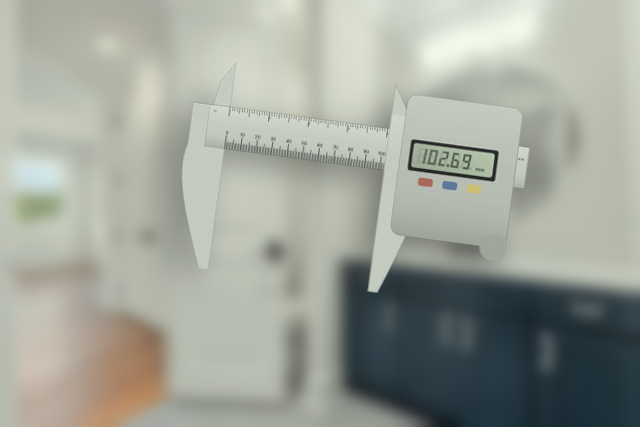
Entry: 102.69mm
